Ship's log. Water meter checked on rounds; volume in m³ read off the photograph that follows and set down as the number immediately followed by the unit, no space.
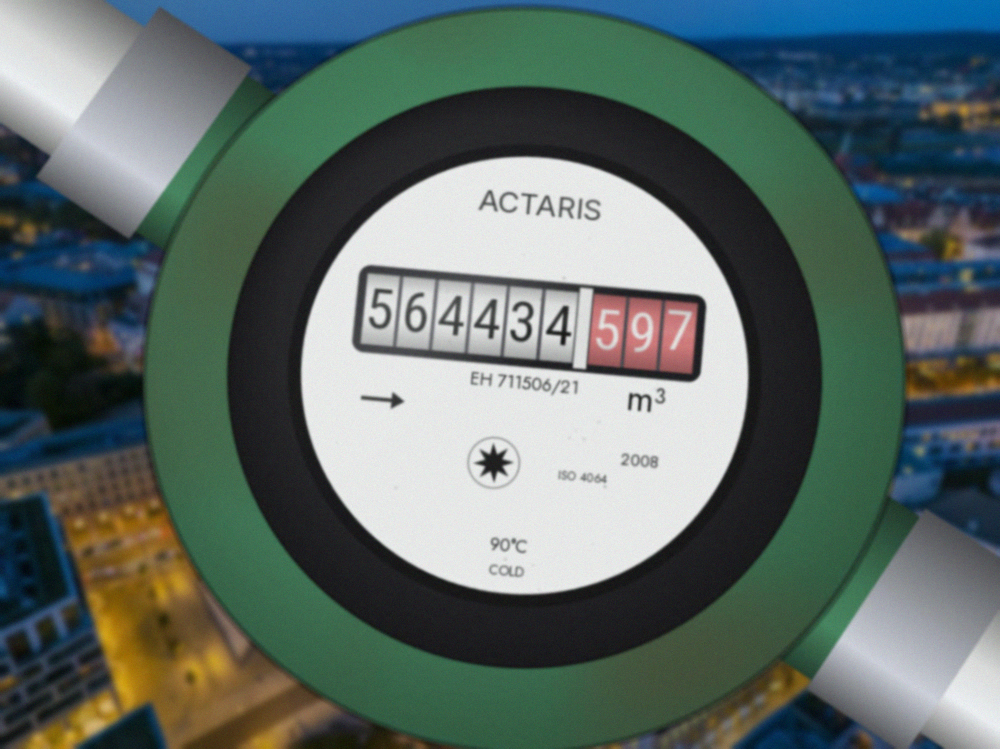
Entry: 564434.597m³
